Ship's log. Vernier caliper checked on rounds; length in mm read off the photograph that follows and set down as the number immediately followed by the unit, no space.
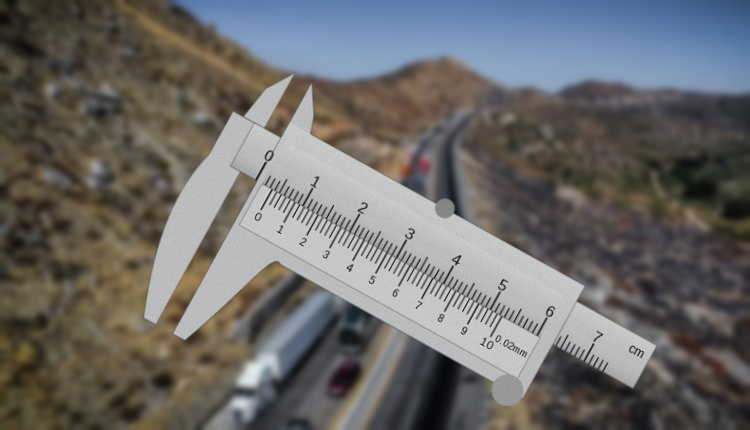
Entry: 3.5mm
